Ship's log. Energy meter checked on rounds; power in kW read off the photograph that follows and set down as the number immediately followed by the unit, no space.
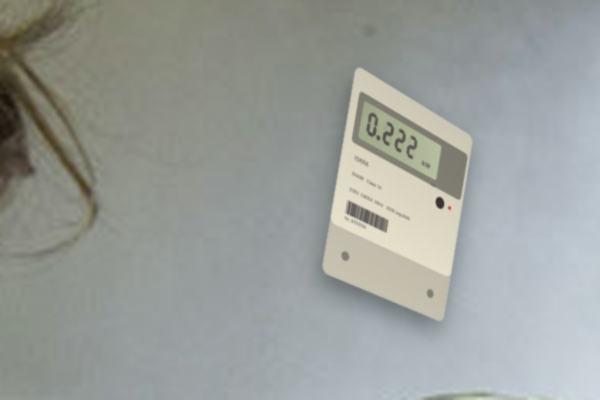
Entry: 0.222kW
